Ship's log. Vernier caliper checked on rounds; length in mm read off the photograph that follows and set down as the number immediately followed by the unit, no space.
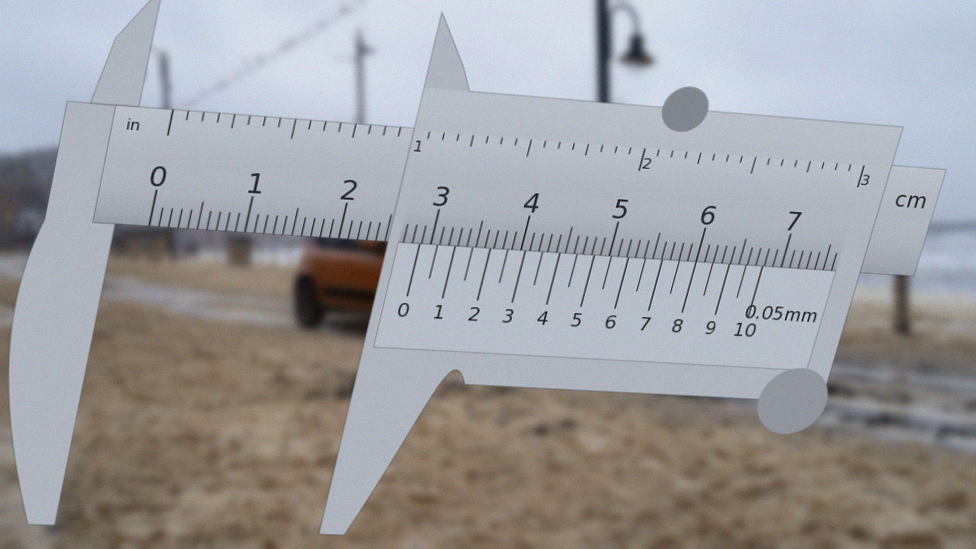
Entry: 28.8mm
